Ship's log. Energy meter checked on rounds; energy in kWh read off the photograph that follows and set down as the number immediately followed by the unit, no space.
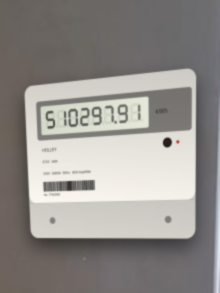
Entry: 510297.91kWh
